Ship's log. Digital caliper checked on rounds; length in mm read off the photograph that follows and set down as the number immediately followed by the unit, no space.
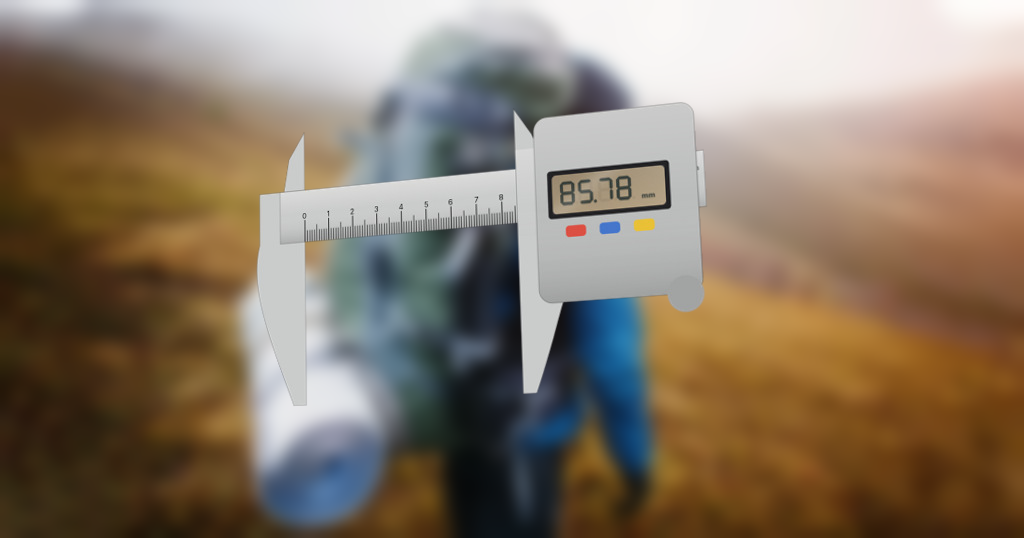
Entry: 85.78mm
